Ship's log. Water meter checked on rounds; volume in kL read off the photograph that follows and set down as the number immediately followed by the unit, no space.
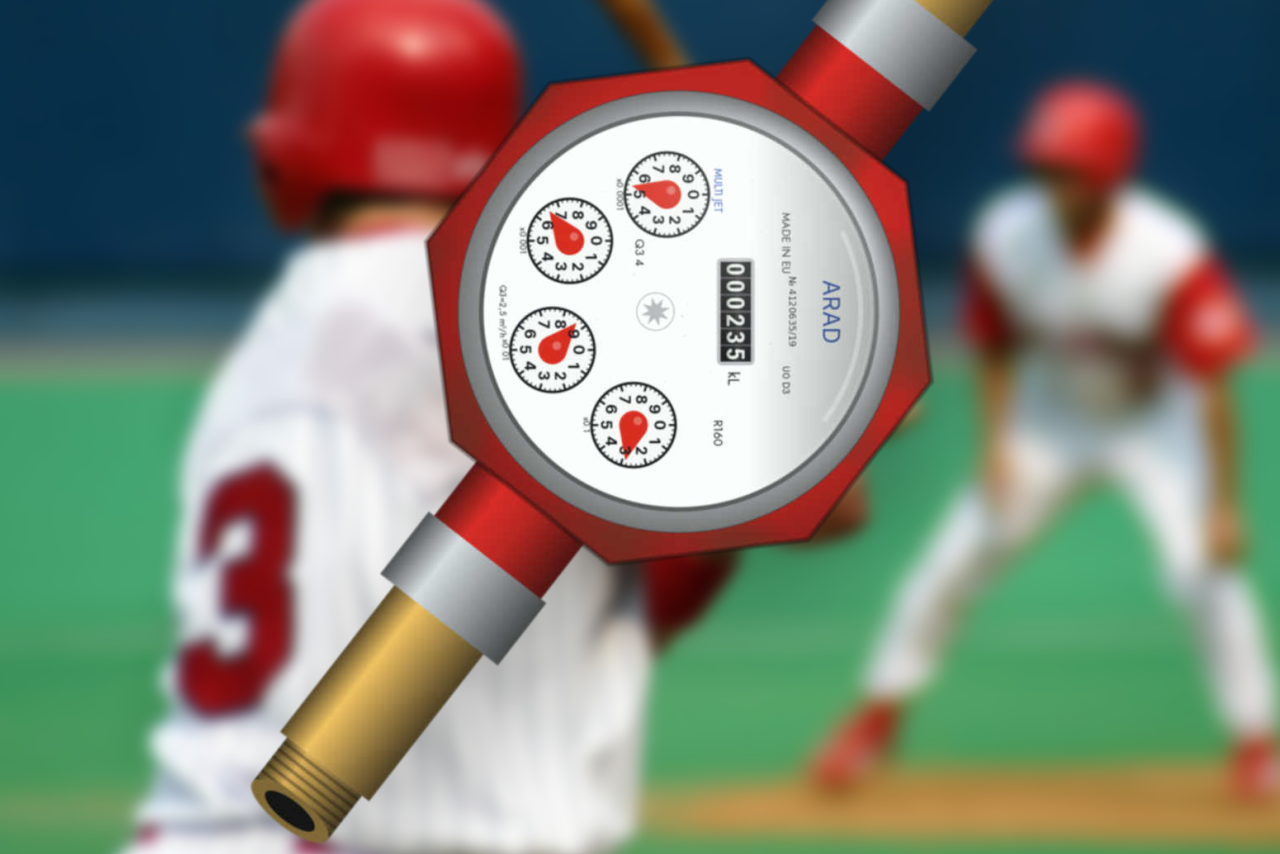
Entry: 235.2865kL
